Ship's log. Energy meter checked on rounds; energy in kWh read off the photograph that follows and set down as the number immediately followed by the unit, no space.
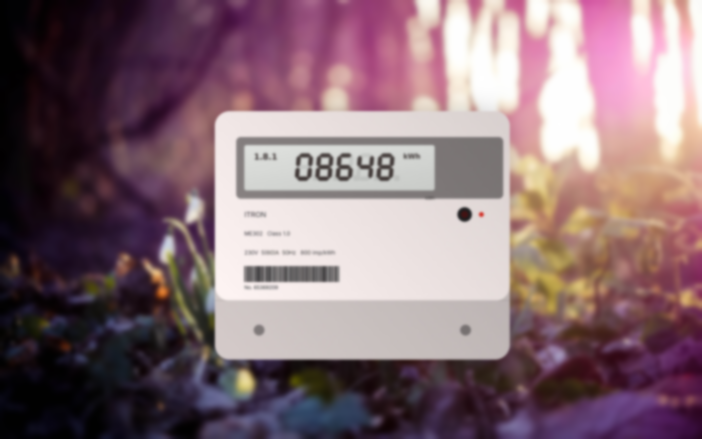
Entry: 8648kWh
